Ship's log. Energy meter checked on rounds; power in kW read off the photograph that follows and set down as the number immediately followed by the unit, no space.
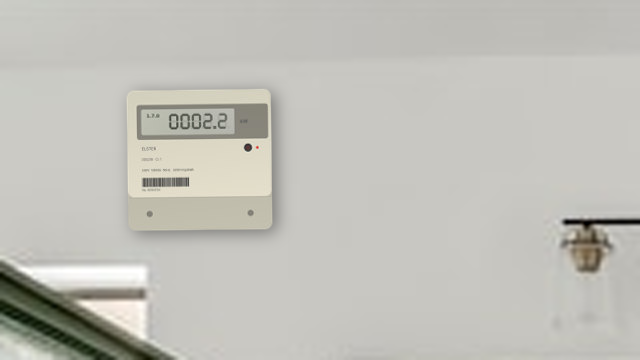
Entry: 2.2kW
